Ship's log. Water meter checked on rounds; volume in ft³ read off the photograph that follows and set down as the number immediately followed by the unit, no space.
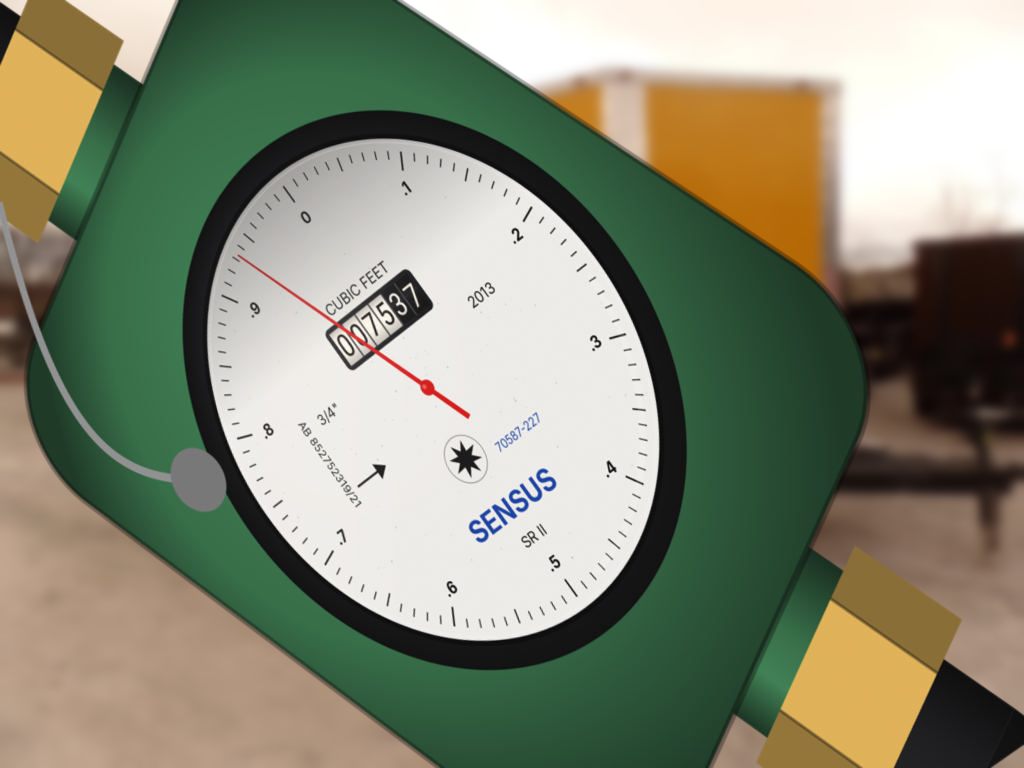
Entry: 7536.93ft³
